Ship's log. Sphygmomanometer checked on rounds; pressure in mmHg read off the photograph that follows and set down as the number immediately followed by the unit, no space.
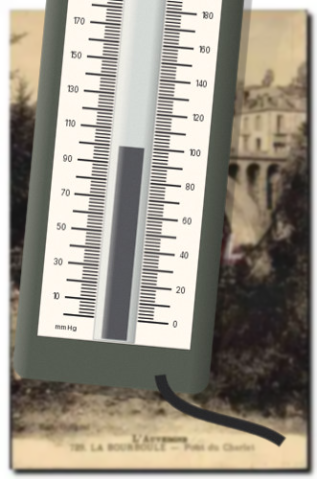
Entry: 100mmHg
